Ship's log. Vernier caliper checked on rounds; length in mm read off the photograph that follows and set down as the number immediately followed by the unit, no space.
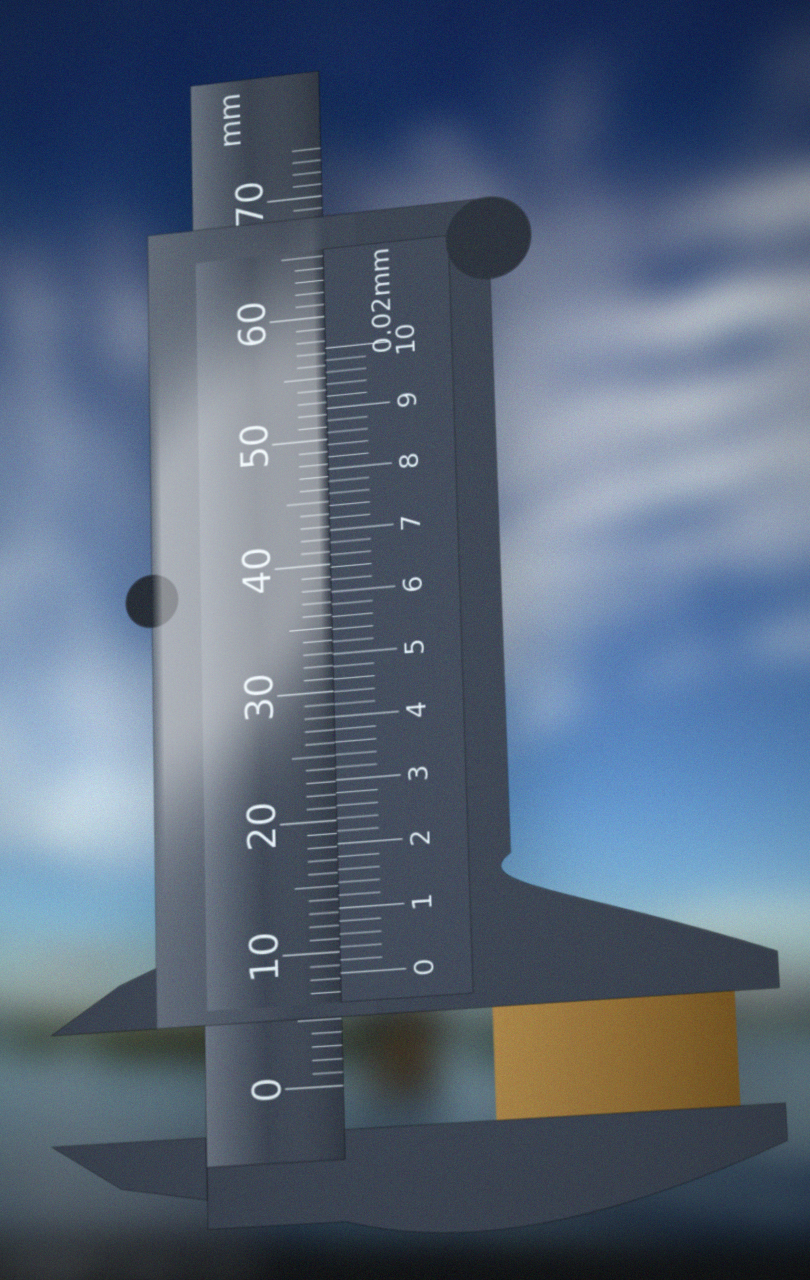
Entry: 8.4mm
